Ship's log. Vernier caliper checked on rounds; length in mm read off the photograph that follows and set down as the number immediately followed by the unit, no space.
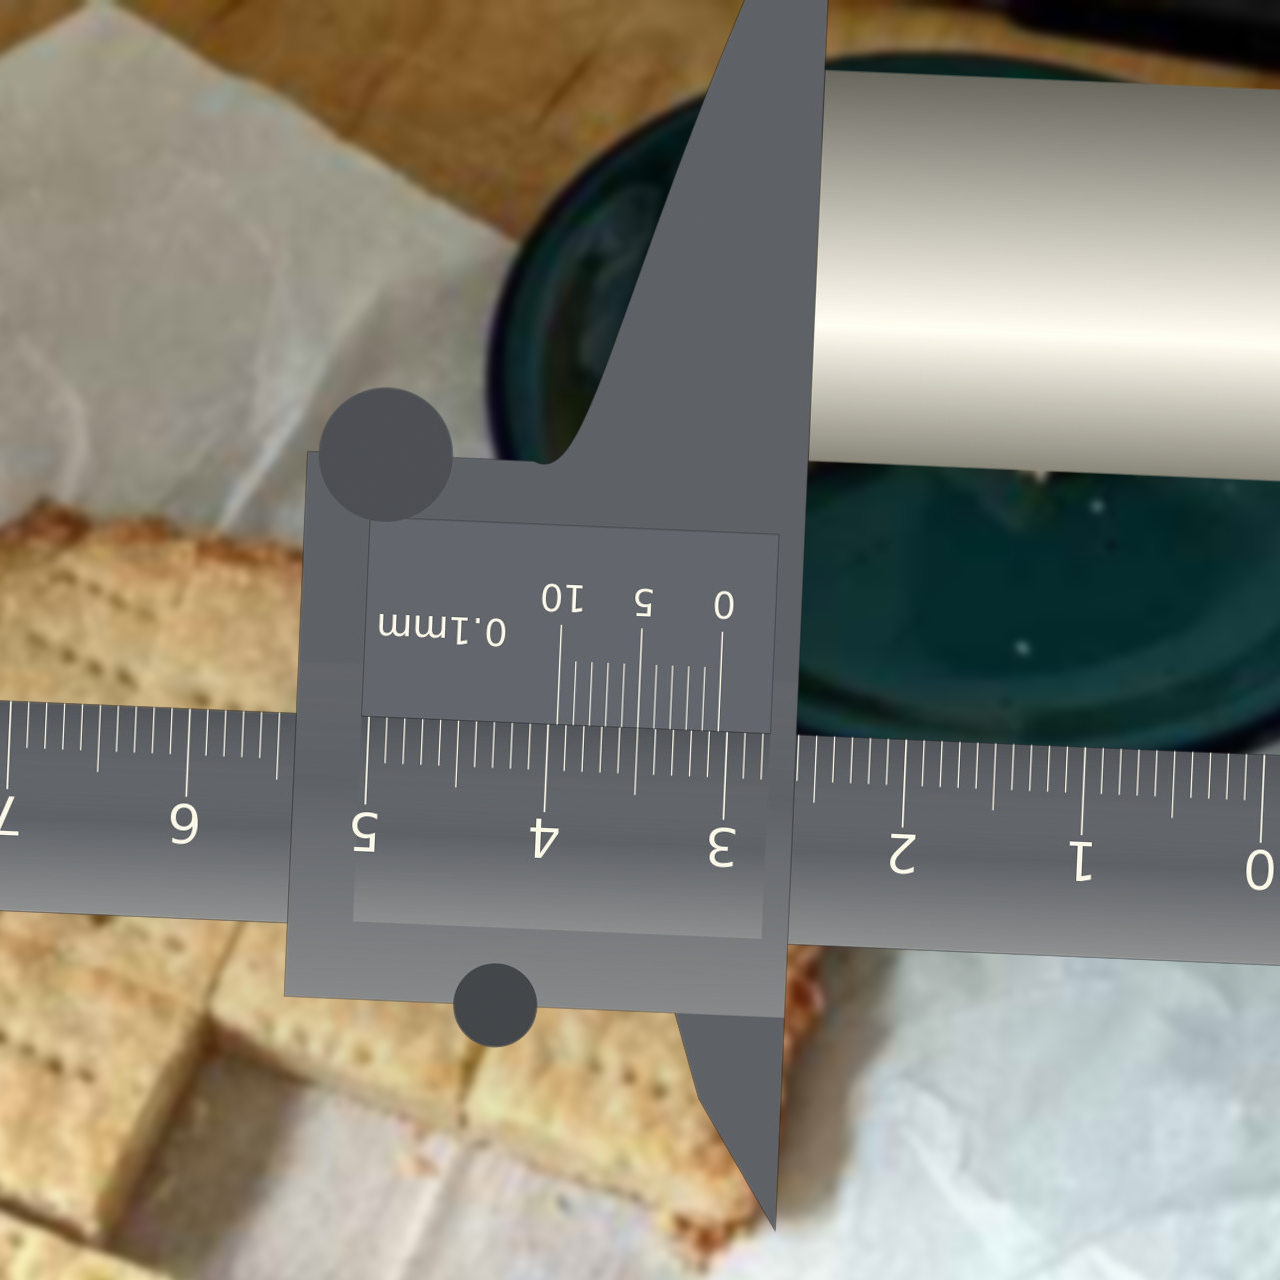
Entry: 30.5mm
